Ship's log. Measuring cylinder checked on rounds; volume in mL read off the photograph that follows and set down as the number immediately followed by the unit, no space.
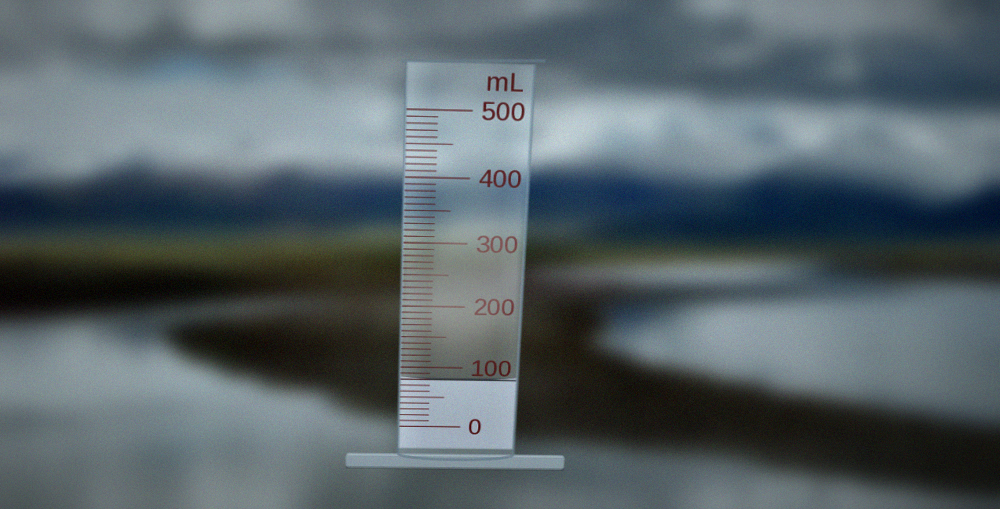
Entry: 80mL
